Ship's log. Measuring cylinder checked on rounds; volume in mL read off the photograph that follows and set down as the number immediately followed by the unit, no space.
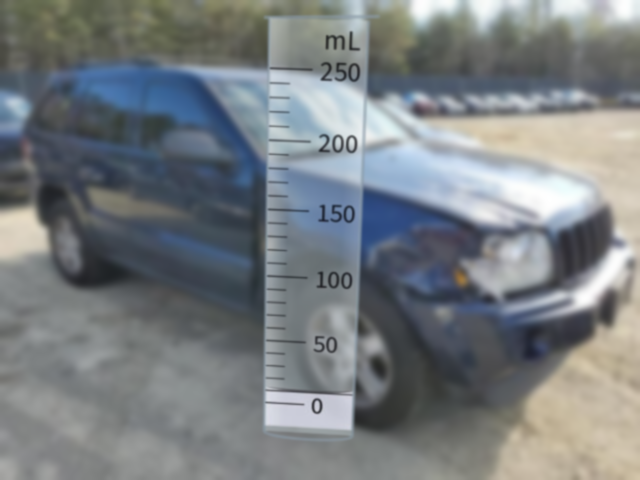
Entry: 10mL
